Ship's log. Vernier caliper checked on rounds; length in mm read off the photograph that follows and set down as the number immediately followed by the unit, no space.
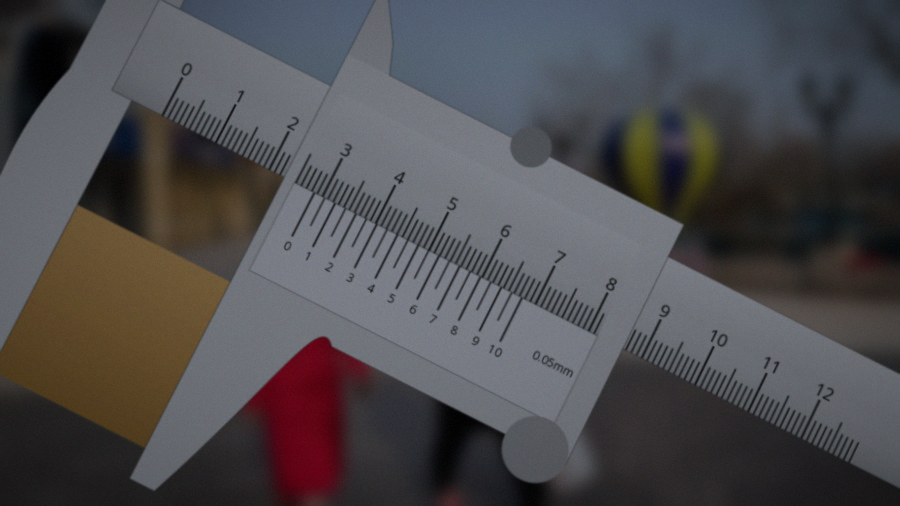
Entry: 28.5mm
